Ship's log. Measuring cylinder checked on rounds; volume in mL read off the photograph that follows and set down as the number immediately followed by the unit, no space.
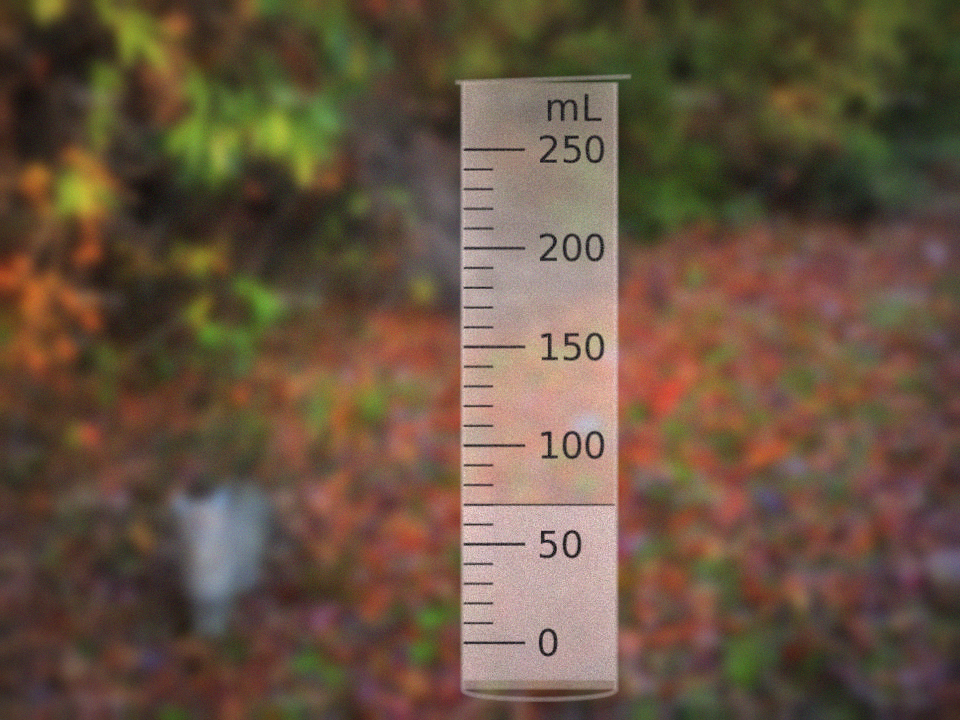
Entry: 70mL
